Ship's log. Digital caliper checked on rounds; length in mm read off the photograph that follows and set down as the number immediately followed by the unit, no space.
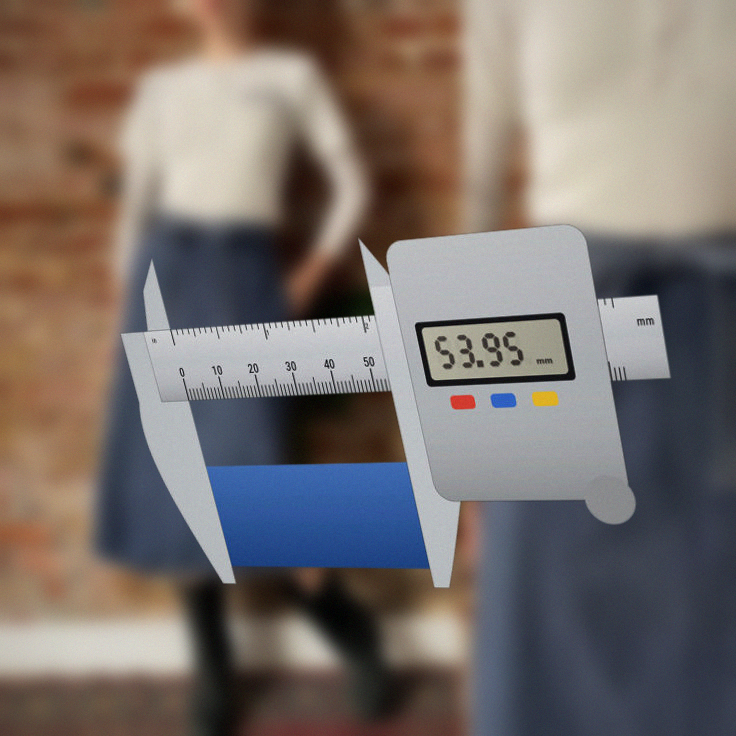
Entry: 53.95mm
